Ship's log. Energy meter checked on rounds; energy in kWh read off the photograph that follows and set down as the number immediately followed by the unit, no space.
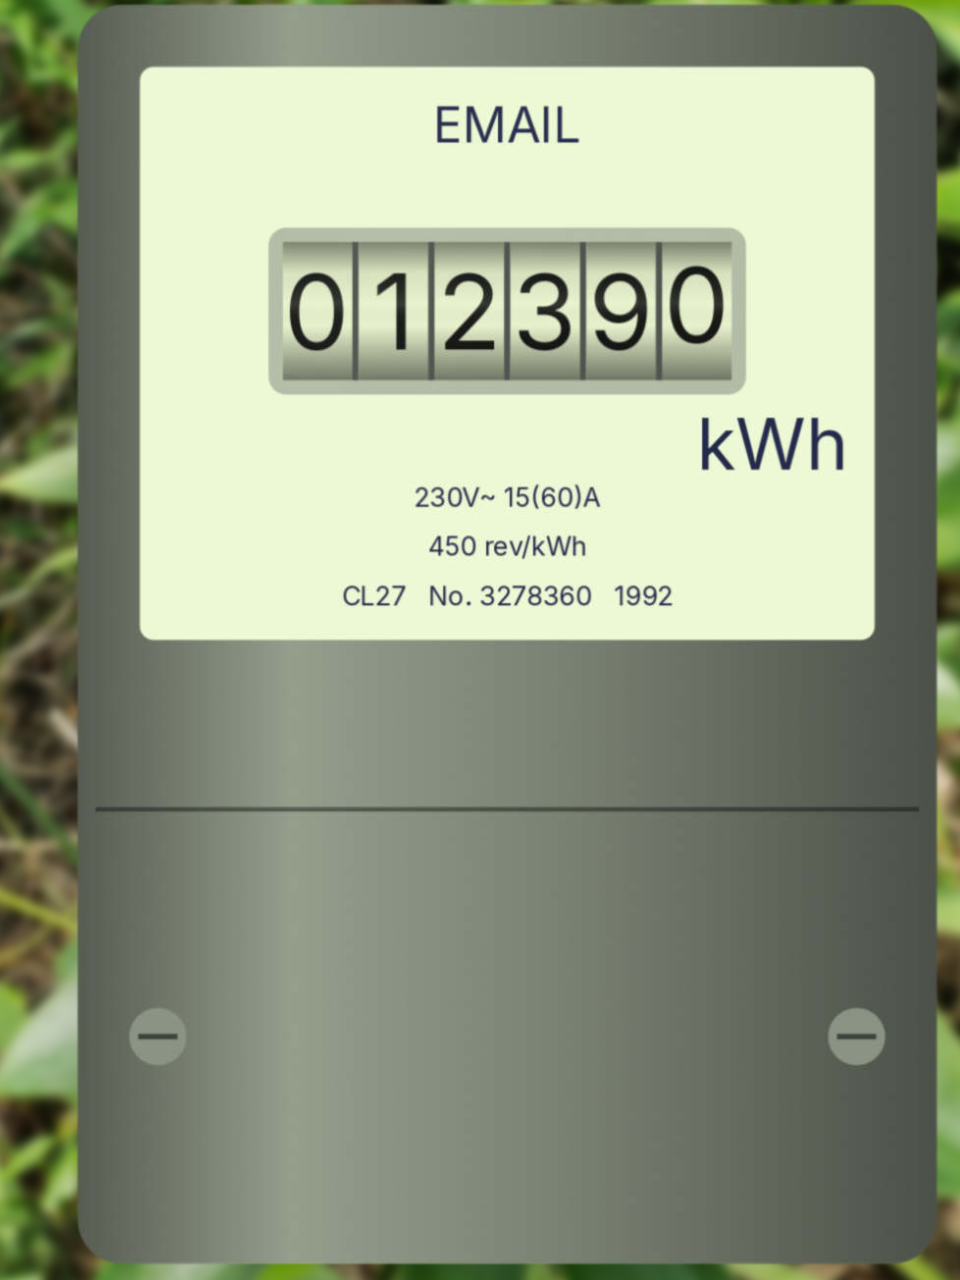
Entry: 12390kWh
